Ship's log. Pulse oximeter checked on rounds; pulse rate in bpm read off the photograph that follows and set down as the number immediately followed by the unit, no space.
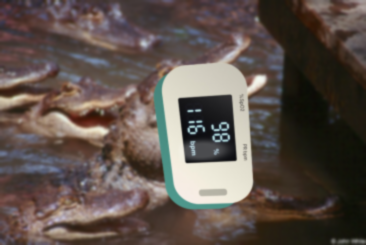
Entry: 116bpm
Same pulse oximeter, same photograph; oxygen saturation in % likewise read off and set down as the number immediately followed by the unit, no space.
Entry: 98%
